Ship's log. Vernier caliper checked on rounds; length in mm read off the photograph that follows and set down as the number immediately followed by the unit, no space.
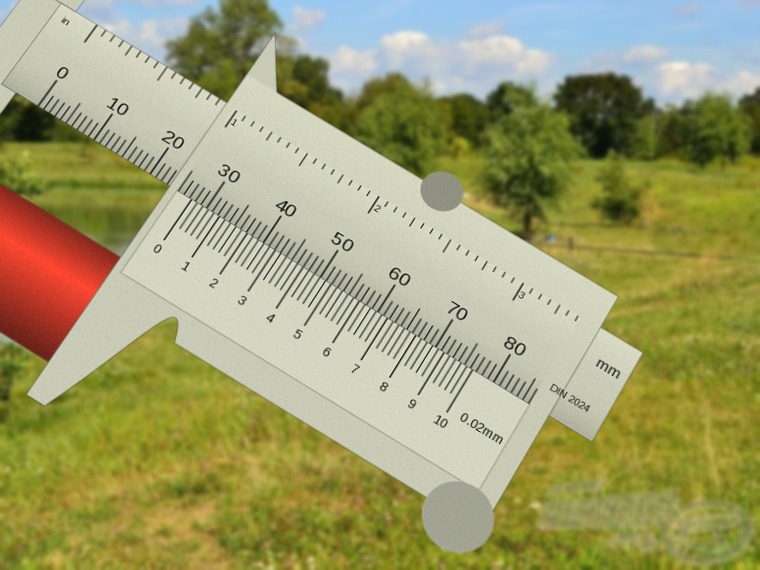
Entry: 27.4mm
